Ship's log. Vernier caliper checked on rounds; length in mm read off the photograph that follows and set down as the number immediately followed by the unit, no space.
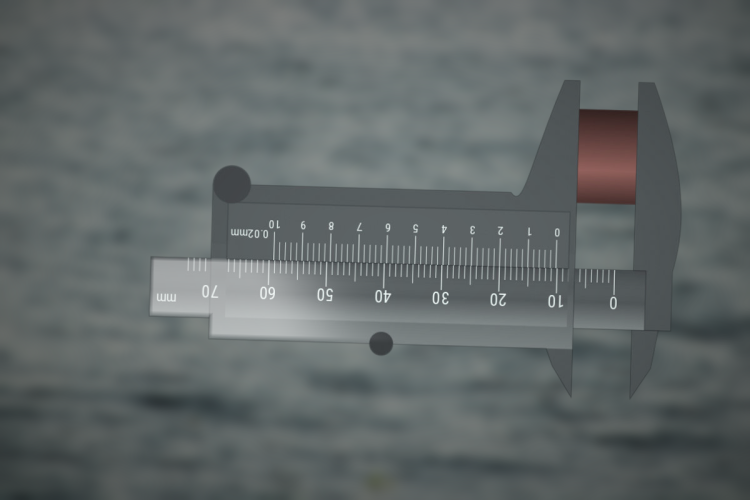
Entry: 10.2mm
